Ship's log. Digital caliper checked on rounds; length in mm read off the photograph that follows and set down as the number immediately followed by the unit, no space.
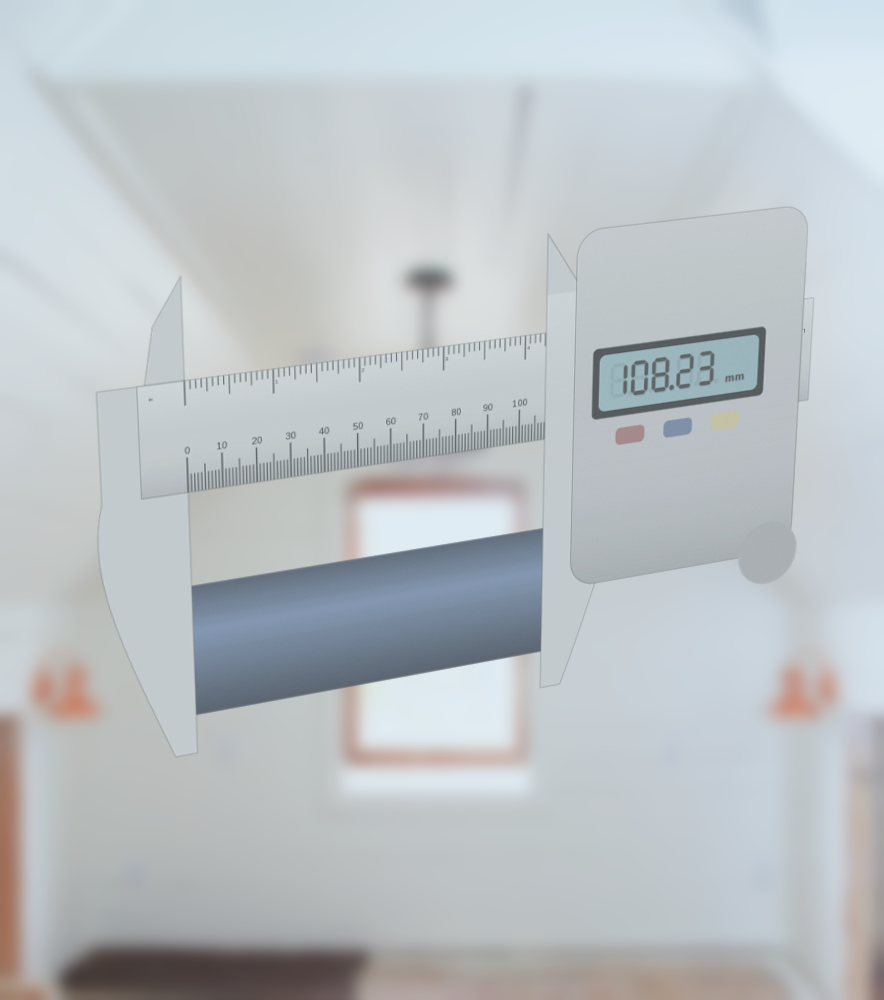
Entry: 108.23mm
